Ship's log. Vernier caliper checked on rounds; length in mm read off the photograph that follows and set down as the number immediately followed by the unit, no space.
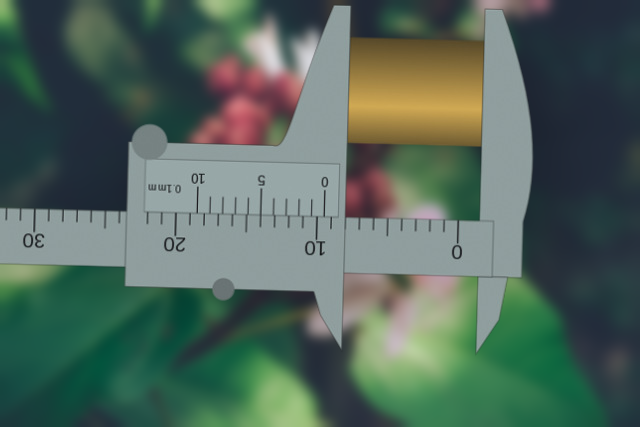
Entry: 9.5mm
